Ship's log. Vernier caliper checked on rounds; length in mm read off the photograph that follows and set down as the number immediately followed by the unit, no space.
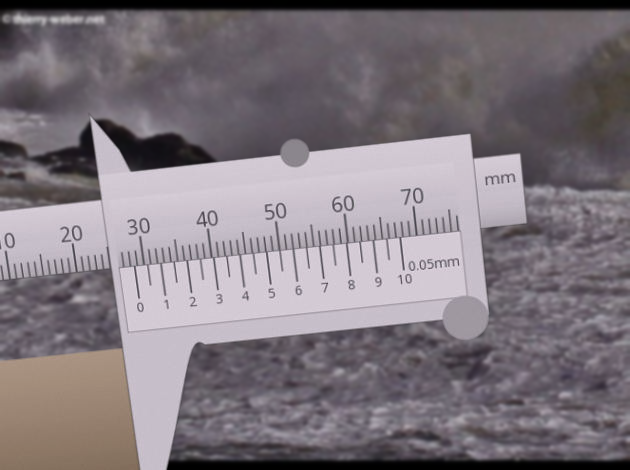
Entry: 28.6mm
